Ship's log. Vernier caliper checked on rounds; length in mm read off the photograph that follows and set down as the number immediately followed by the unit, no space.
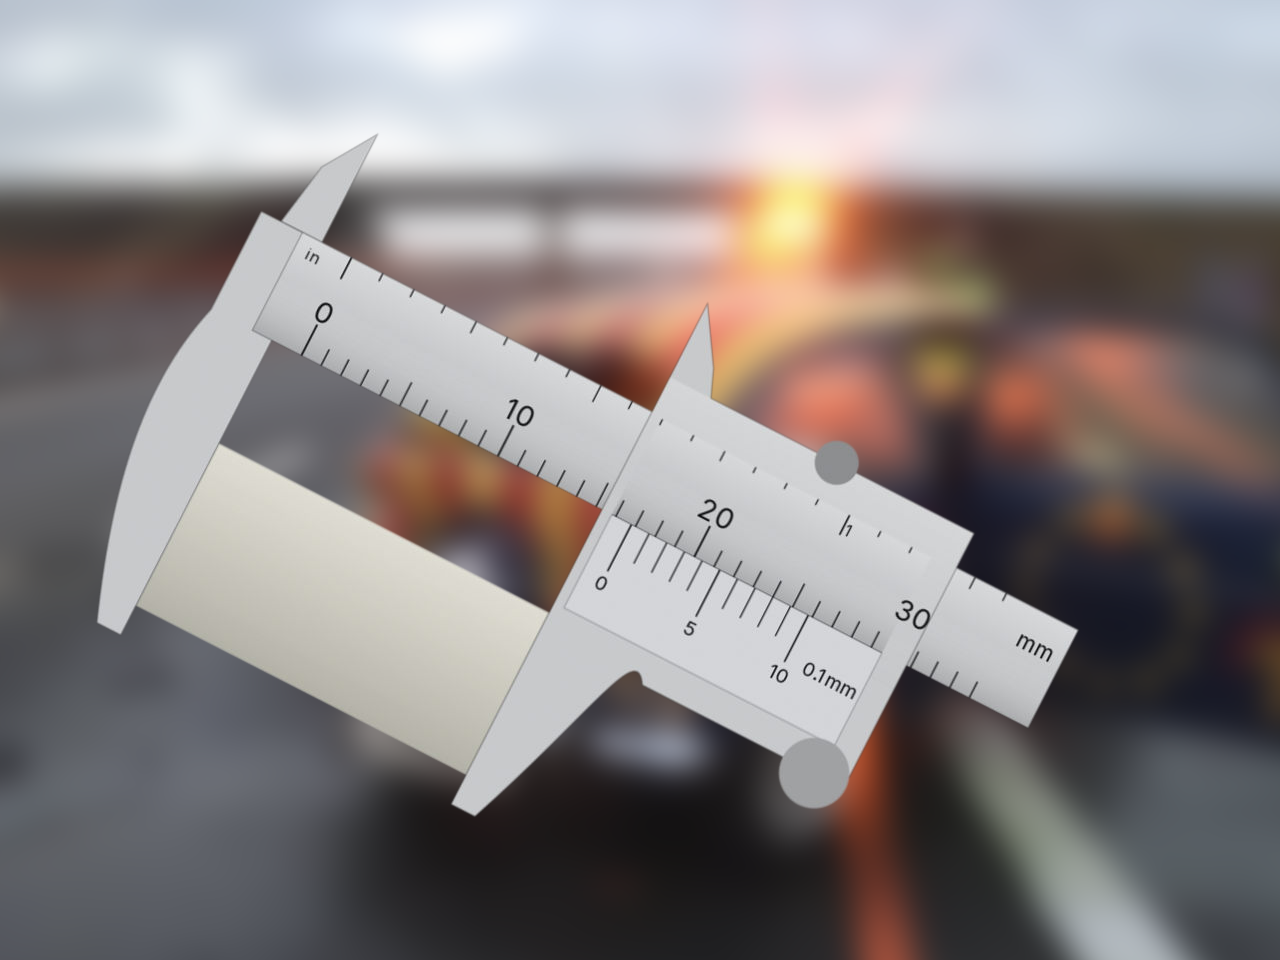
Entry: 16.8mm
